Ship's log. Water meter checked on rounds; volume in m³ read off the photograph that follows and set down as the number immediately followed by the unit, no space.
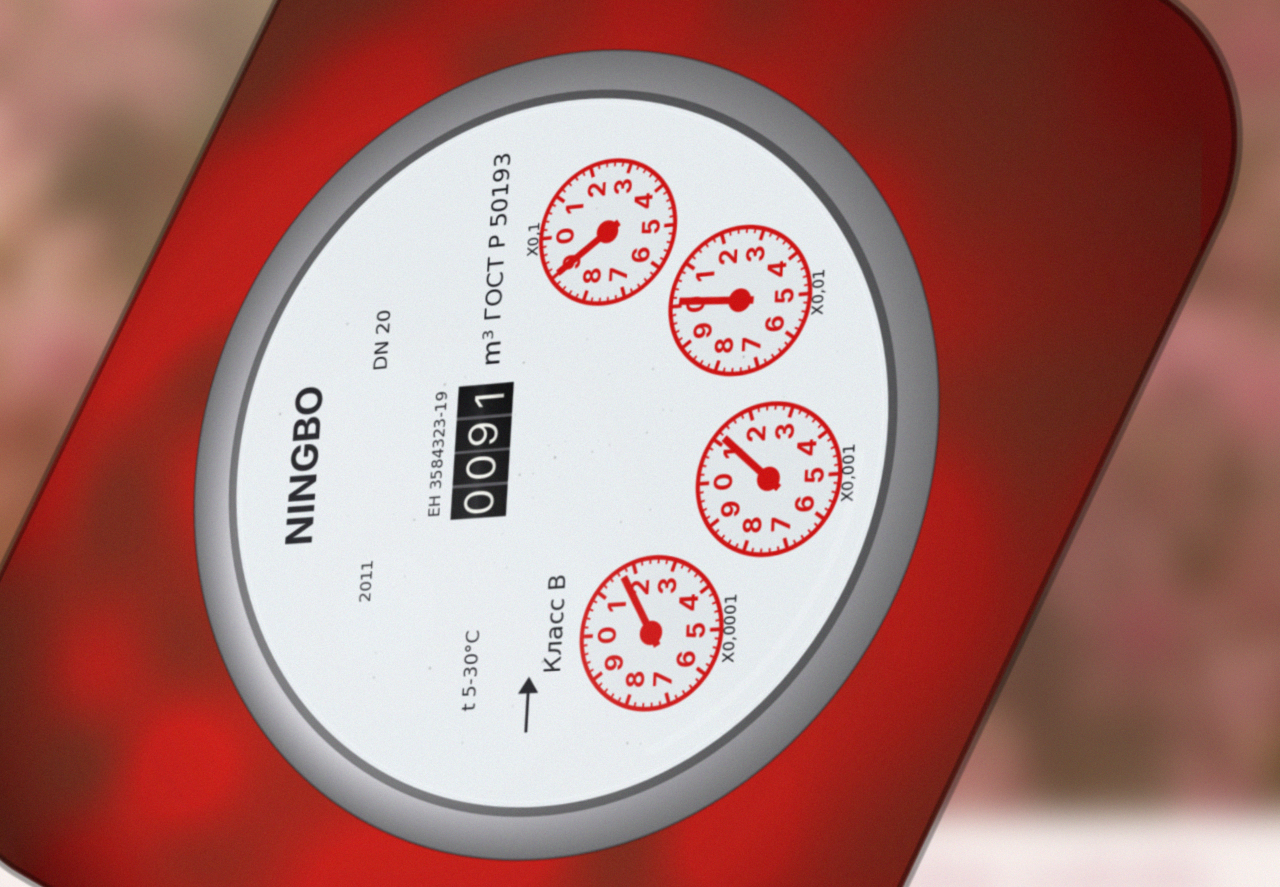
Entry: 90.9011m³
